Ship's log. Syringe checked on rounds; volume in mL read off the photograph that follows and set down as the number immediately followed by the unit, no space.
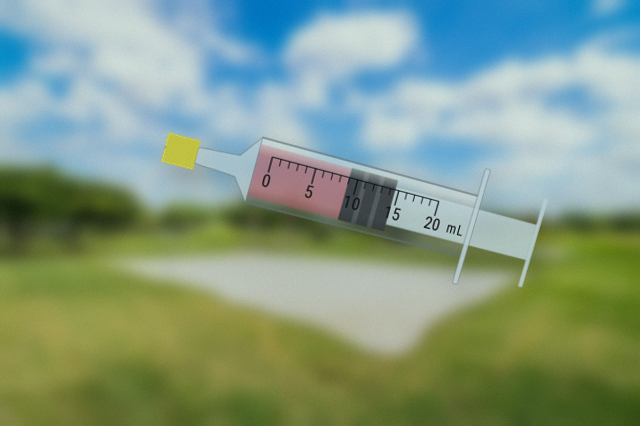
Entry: 9mL
